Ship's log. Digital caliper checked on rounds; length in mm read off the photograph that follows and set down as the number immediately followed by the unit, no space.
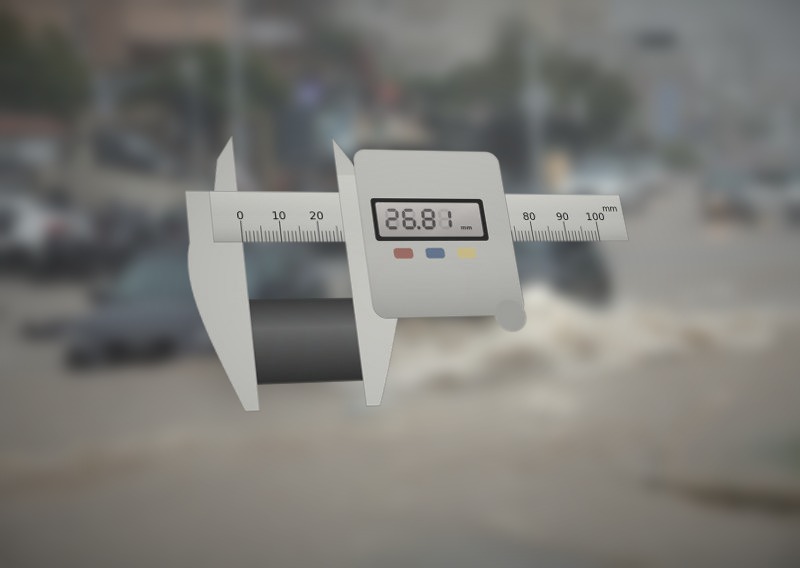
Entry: 26.81mm
